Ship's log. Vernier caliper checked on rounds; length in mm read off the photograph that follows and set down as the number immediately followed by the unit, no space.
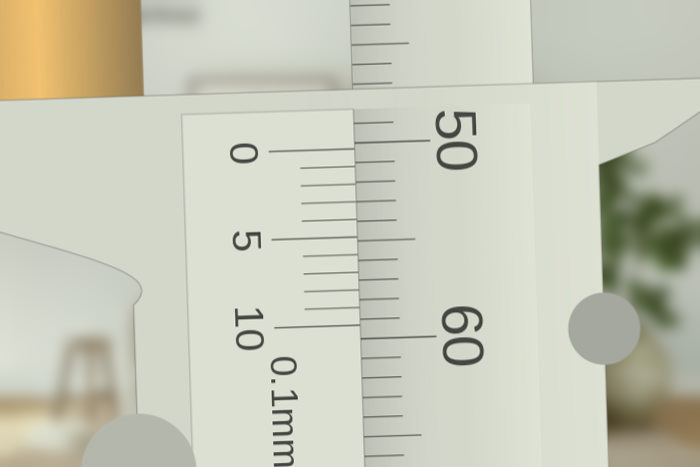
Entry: 50.3mm
